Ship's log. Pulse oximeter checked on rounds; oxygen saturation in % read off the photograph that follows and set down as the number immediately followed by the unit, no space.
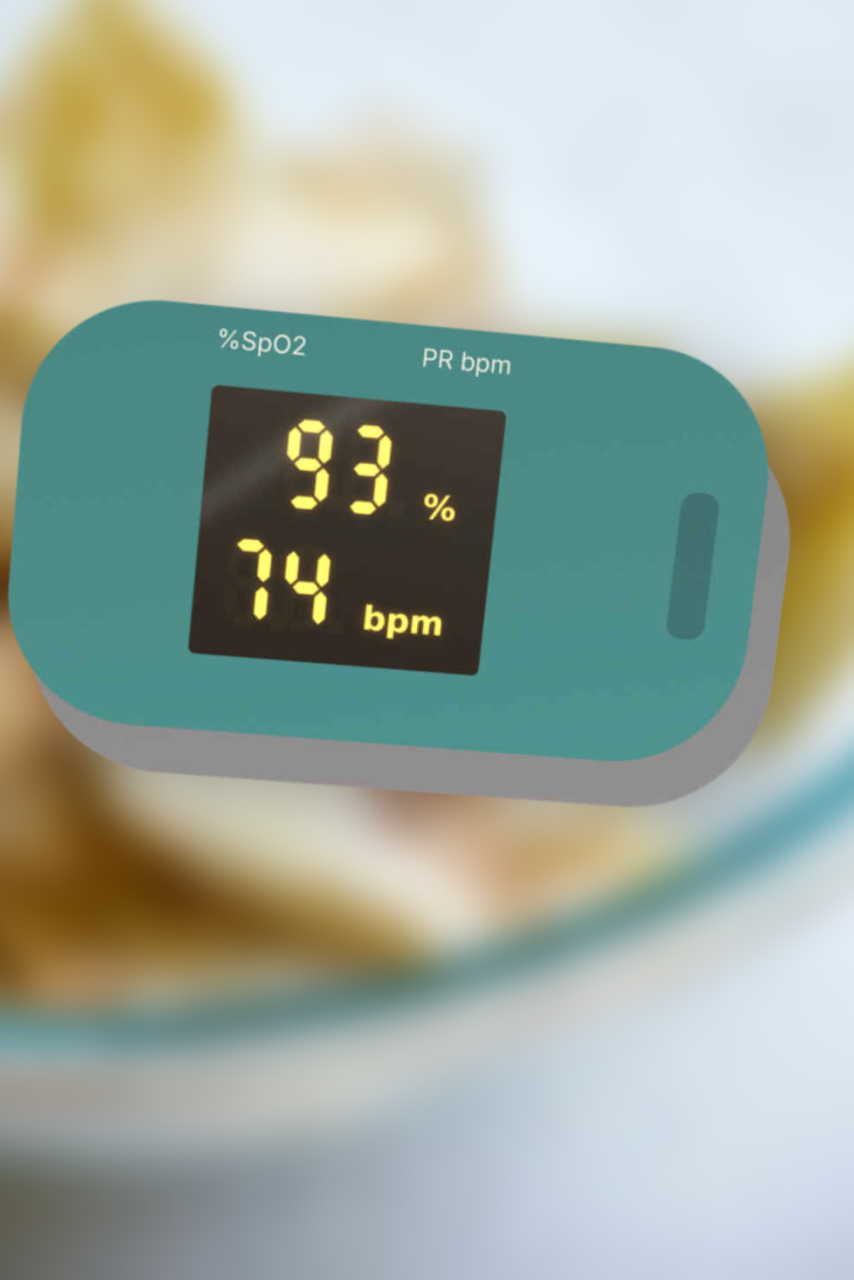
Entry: 93%
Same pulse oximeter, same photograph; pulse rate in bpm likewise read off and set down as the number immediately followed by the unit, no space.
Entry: 74bpm
